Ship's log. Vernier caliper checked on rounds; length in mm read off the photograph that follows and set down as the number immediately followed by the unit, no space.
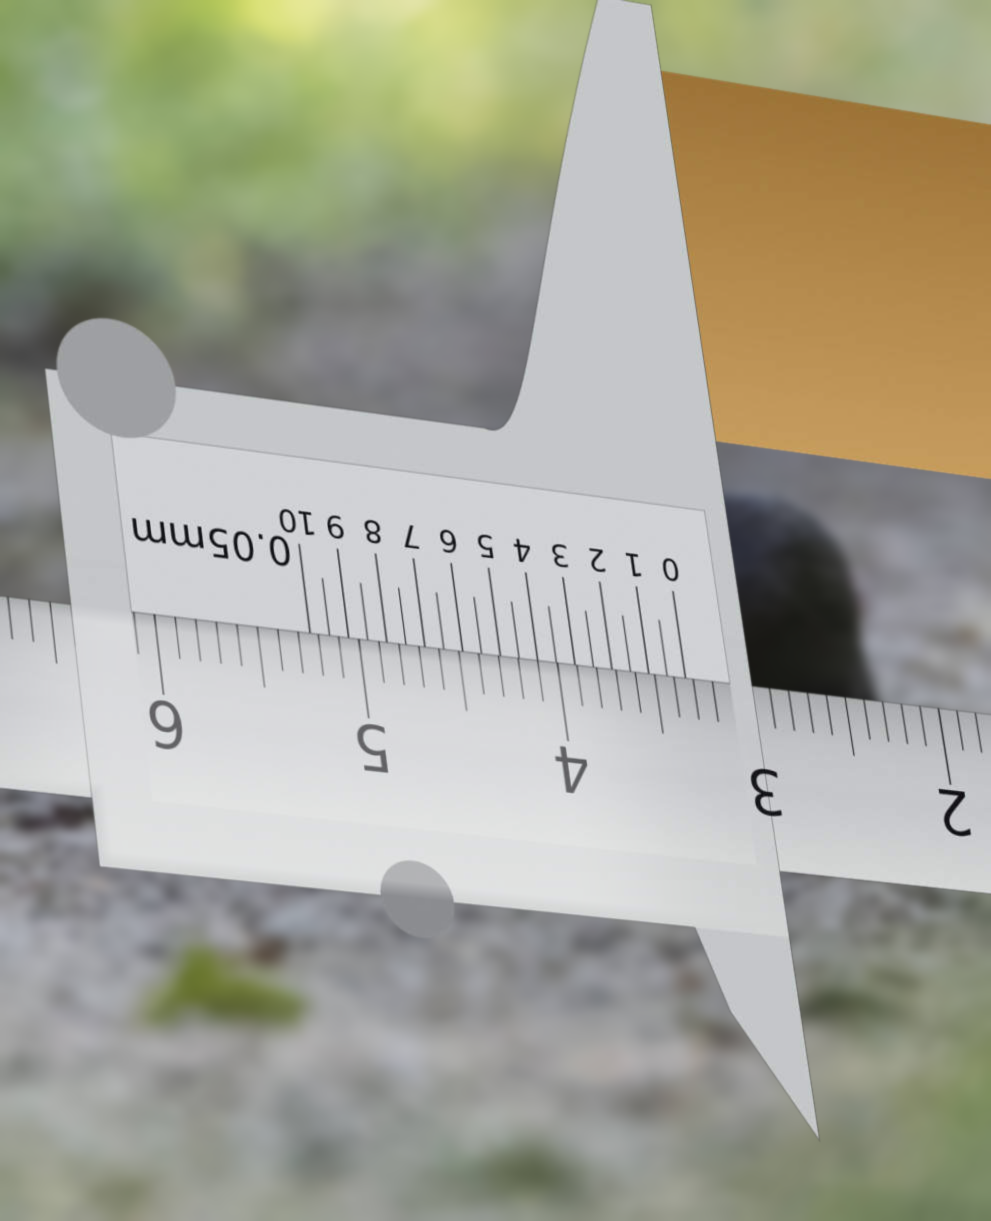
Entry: 33.4mm
